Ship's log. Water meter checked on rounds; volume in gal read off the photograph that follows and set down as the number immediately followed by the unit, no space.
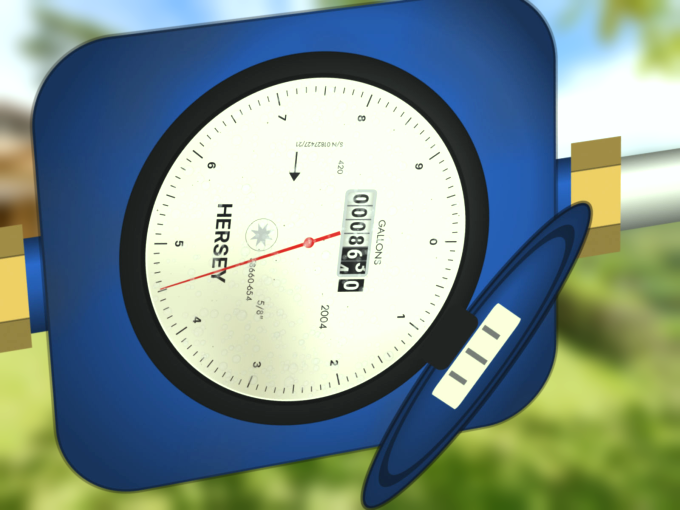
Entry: 8634.5gal
